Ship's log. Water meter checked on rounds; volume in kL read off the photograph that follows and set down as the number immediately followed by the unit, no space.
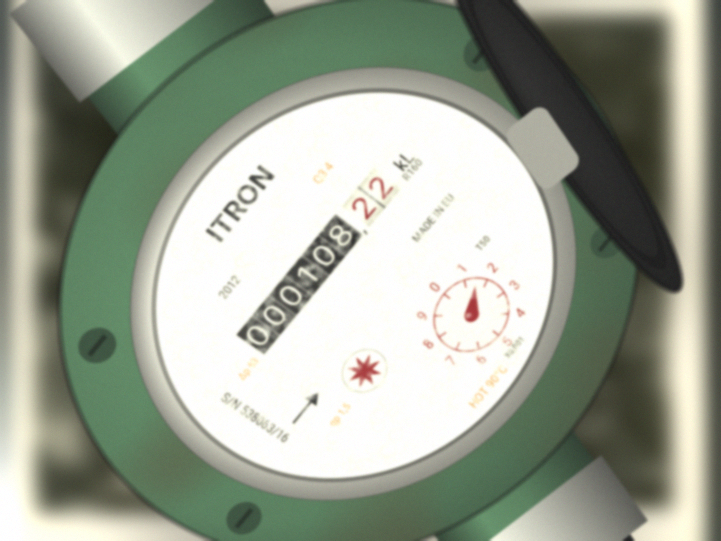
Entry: 108.221kL
